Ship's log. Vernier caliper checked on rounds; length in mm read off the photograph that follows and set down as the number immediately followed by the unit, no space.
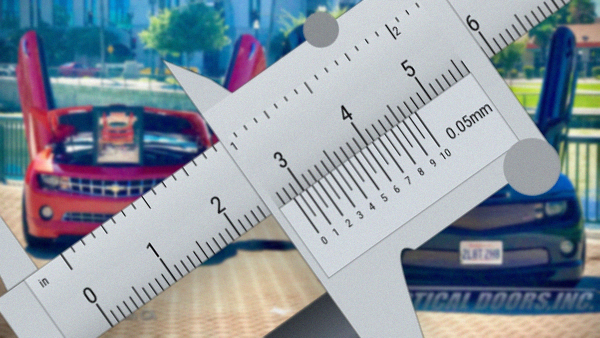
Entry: 28.4mm
